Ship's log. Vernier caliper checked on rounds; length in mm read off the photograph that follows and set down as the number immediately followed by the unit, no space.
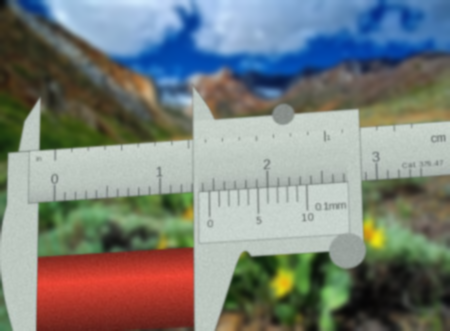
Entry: 14.6mm
